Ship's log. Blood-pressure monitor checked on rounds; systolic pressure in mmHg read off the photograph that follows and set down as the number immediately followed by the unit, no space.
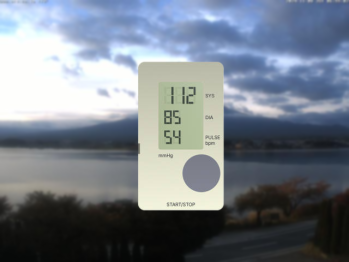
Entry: 112mmHg
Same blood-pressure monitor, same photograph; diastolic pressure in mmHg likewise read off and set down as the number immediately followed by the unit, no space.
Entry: 85mmHg
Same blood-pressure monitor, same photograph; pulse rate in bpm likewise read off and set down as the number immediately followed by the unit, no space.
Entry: 54bpm
